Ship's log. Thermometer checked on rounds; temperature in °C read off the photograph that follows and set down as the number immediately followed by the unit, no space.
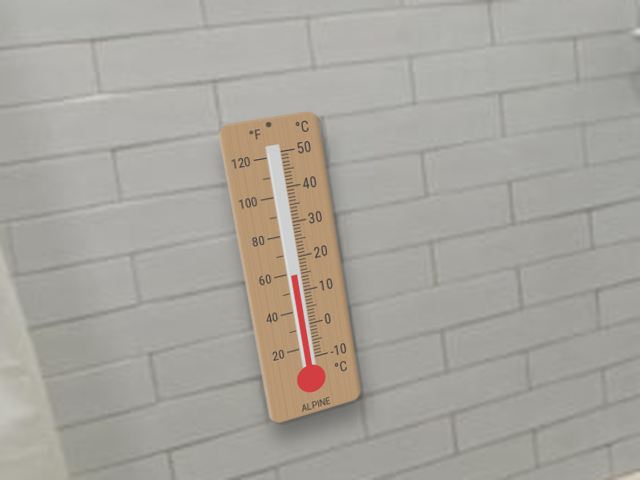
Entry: 15°C
